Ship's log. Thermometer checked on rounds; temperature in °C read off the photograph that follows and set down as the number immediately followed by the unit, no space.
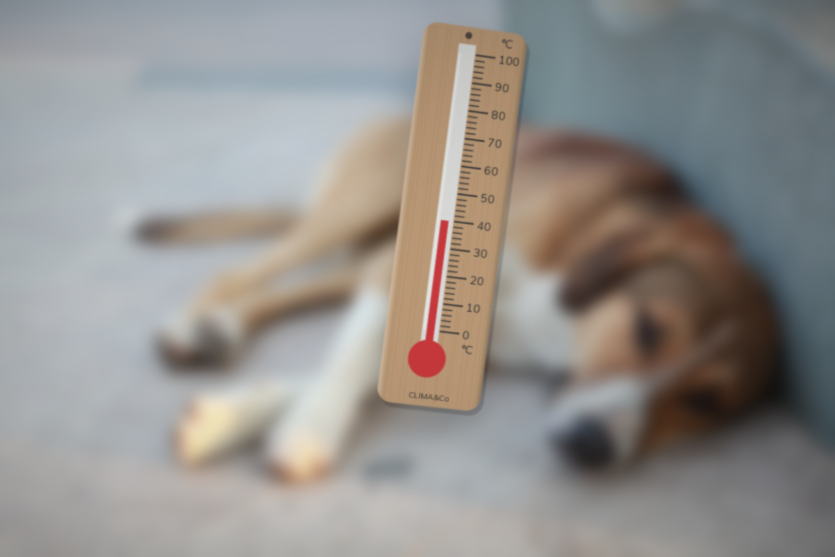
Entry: 40°C
